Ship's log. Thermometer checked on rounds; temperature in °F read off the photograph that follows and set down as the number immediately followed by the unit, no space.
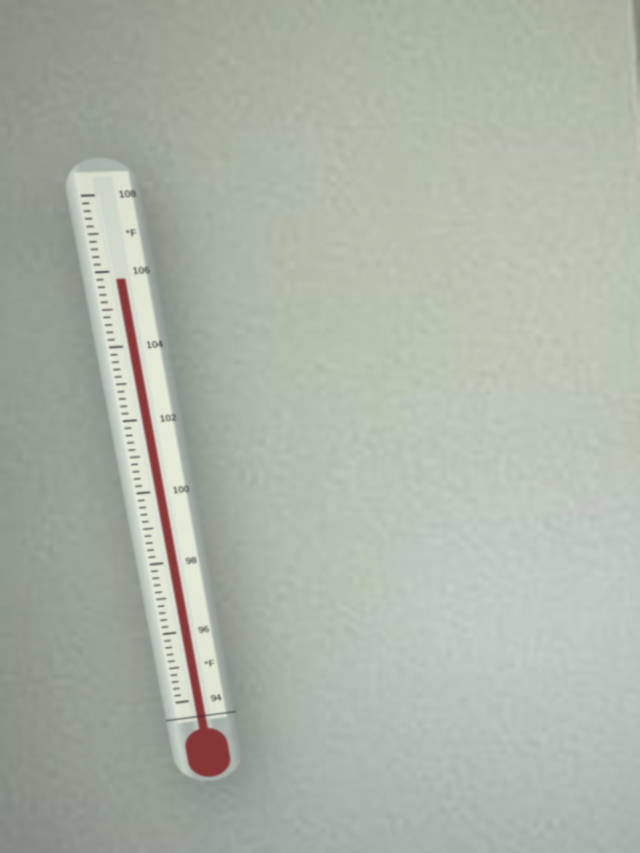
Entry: 105.8°F
